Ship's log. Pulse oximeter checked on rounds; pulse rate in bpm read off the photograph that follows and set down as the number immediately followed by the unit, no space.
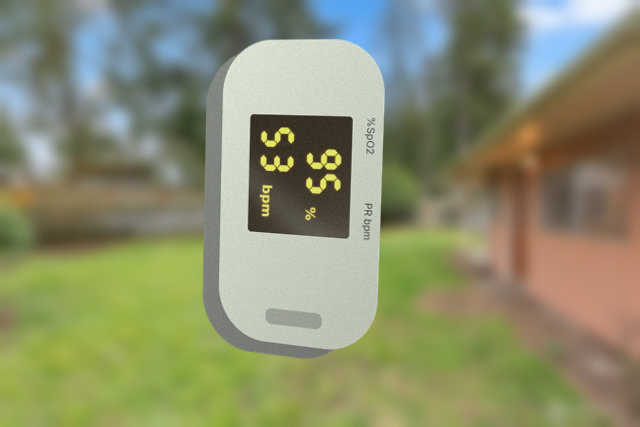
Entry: 53bpm
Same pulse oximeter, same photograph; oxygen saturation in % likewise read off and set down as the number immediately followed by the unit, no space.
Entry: 95%
